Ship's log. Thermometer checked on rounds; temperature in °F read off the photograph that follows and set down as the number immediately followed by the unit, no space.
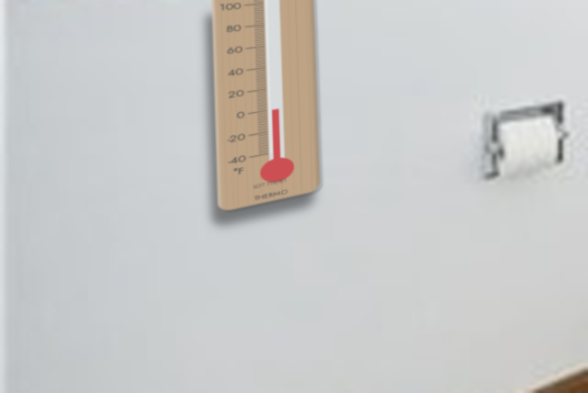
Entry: 0°F
